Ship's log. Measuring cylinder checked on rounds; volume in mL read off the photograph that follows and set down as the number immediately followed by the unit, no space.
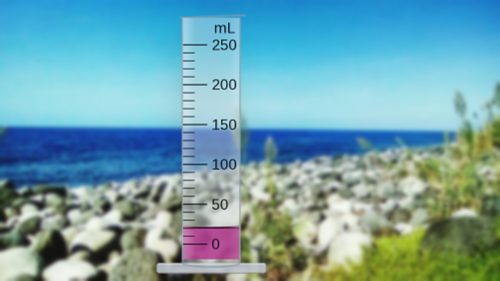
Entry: 20mL
